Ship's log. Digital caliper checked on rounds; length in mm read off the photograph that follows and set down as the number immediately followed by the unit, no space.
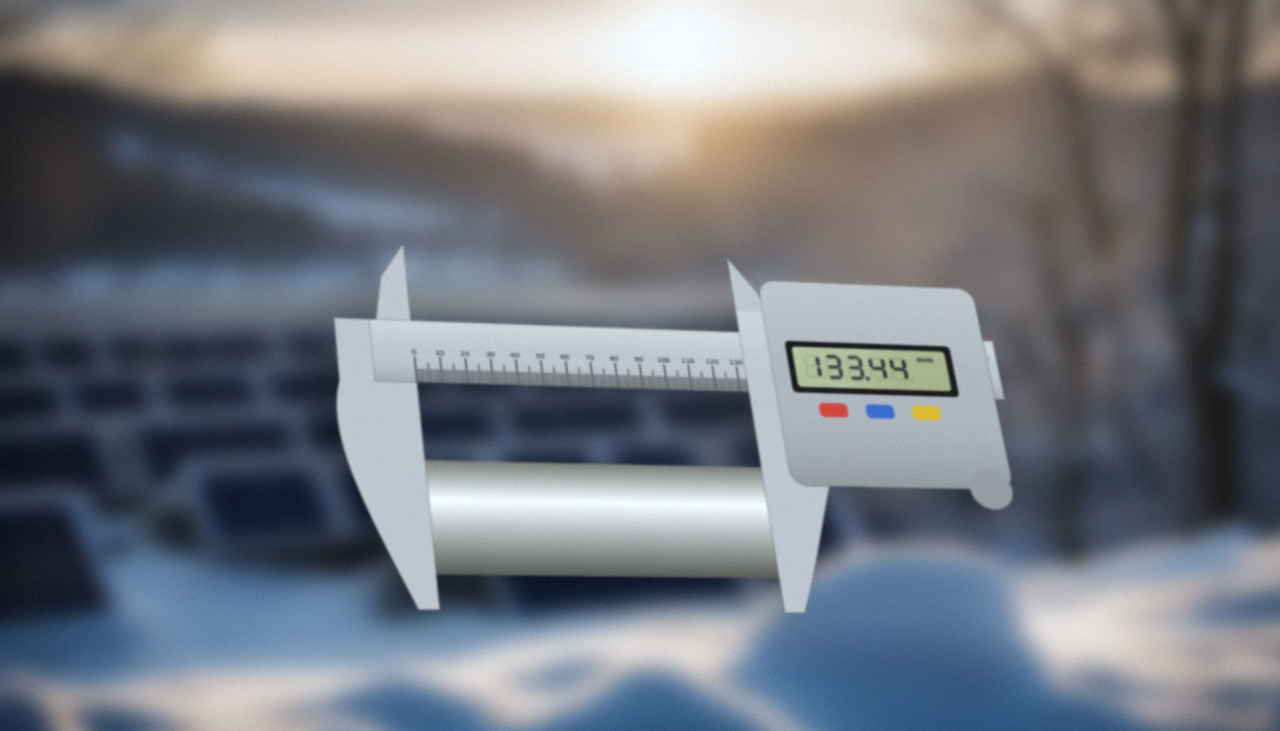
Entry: 133.44mm
